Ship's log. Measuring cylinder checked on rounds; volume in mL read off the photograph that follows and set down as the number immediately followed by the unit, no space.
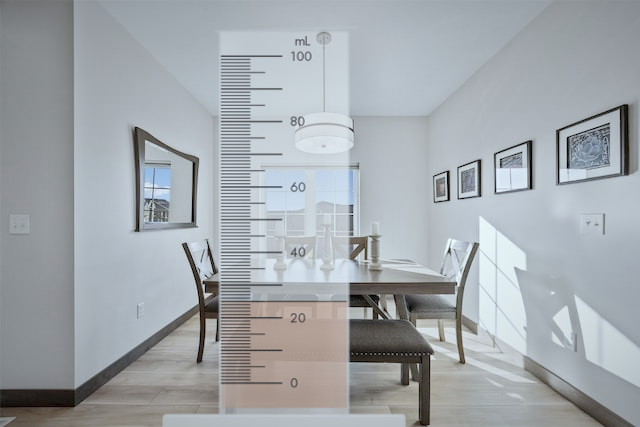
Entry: 25mL
